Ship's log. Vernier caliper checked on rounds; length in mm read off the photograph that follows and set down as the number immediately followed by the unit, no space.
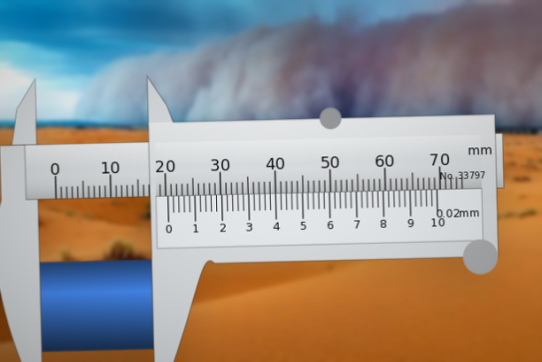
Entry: 20.4mm
